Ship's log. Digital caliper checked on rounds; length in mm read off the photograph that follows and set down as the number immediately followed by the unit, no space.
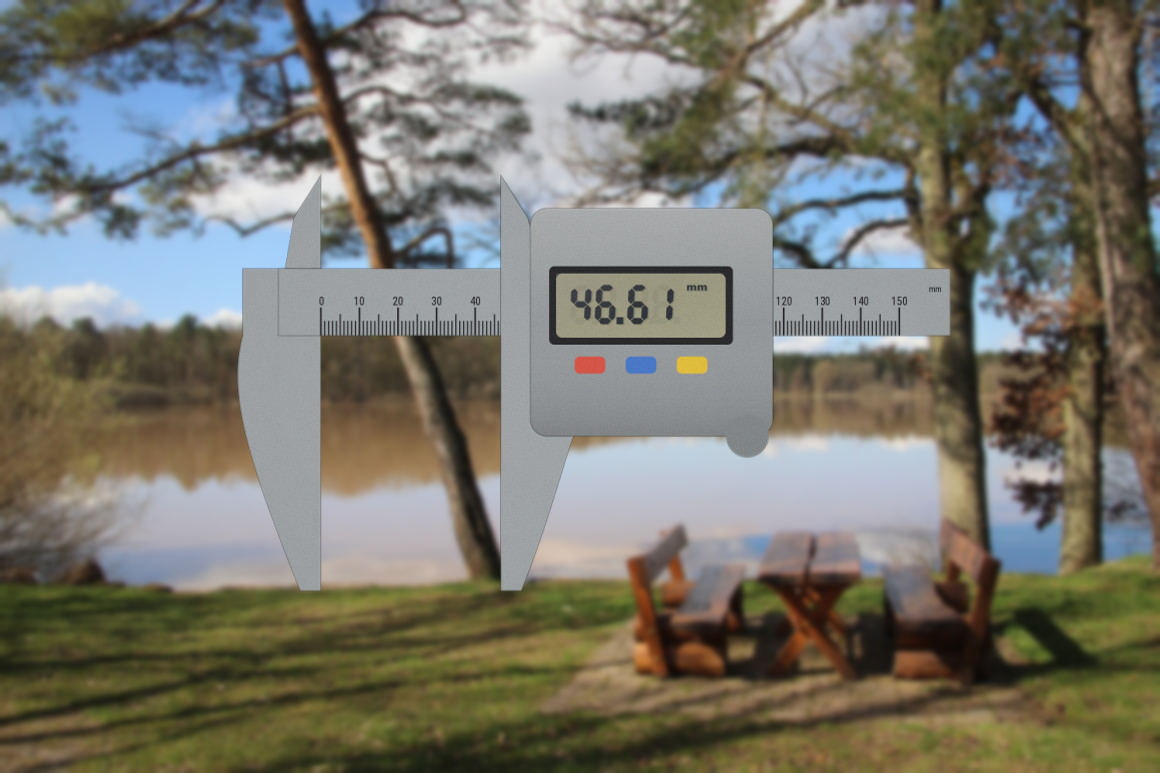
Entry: 46.61mm
